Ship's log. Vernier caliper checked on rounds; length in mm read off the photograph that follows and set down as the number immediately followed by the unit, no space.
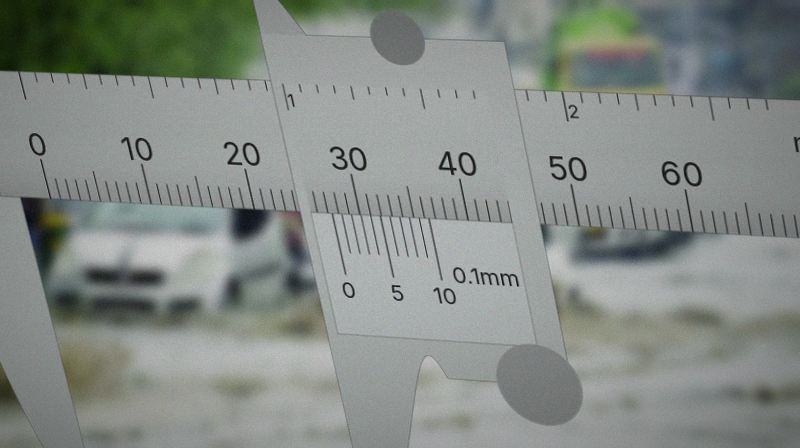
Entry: 27.4mm
